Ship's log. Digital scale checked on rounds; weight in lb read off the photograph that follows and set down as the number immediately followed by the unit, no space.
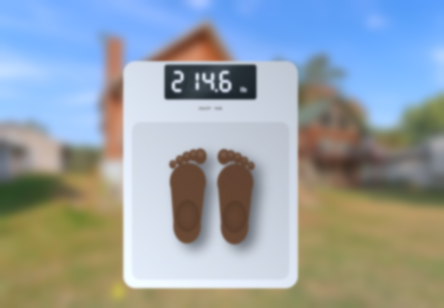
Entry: 214.6lb
